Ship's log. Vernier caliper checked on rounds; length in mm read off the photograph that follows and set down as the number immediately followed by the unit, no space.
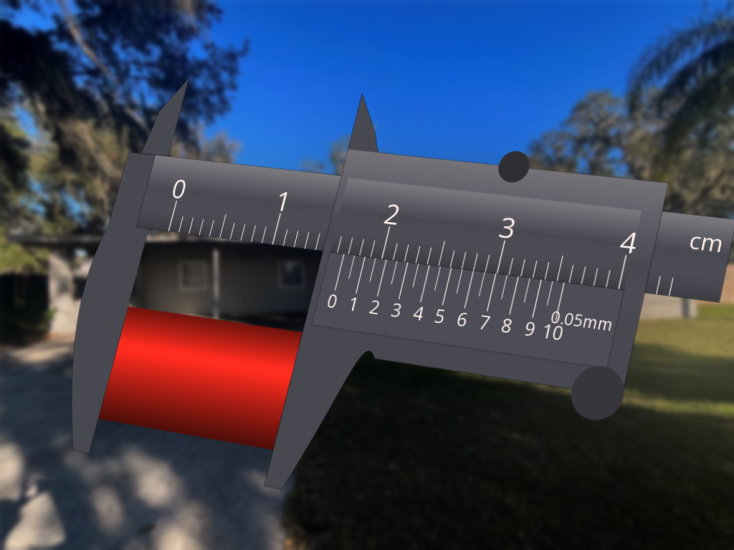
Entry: 16.6mm
